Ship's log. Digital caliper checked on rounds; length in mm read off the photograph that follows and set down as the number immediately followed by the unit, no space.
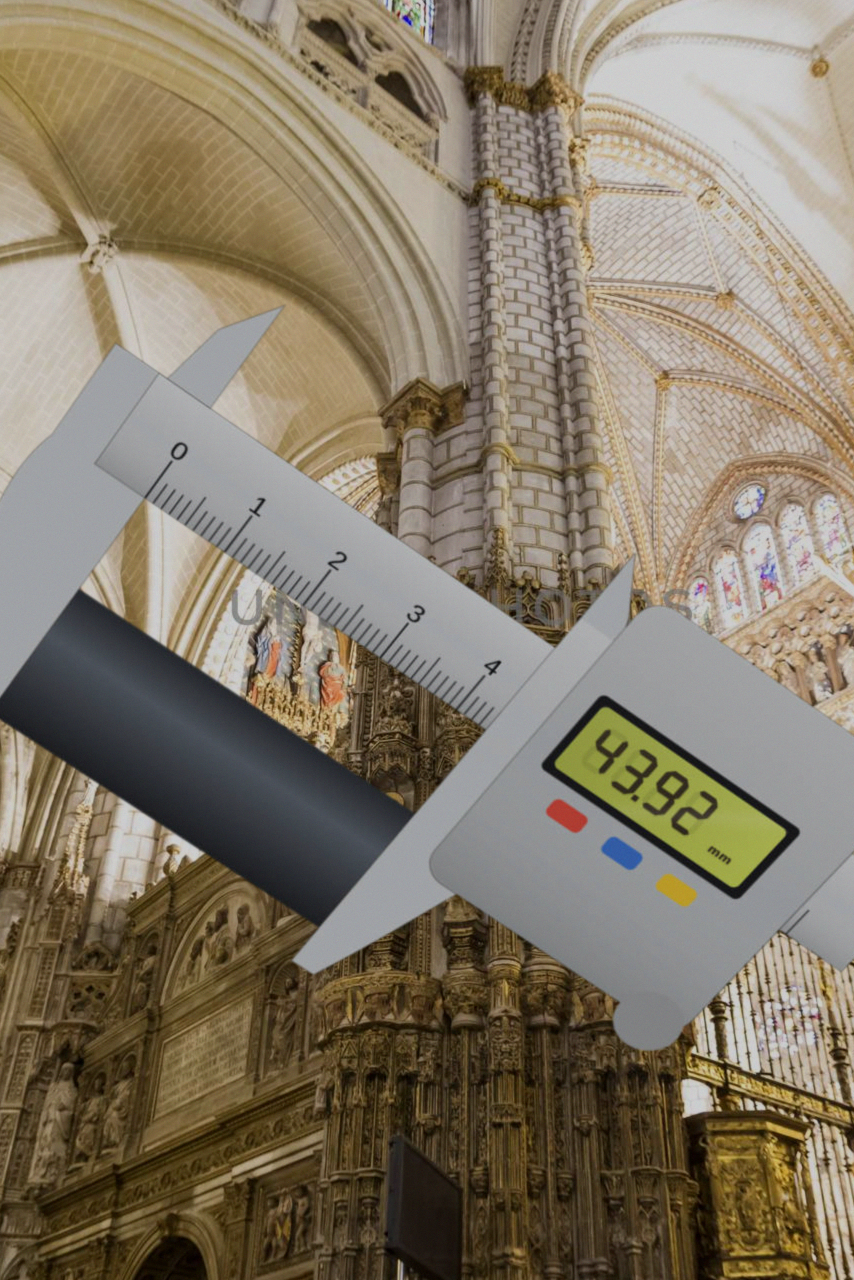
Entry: 43.92mm
